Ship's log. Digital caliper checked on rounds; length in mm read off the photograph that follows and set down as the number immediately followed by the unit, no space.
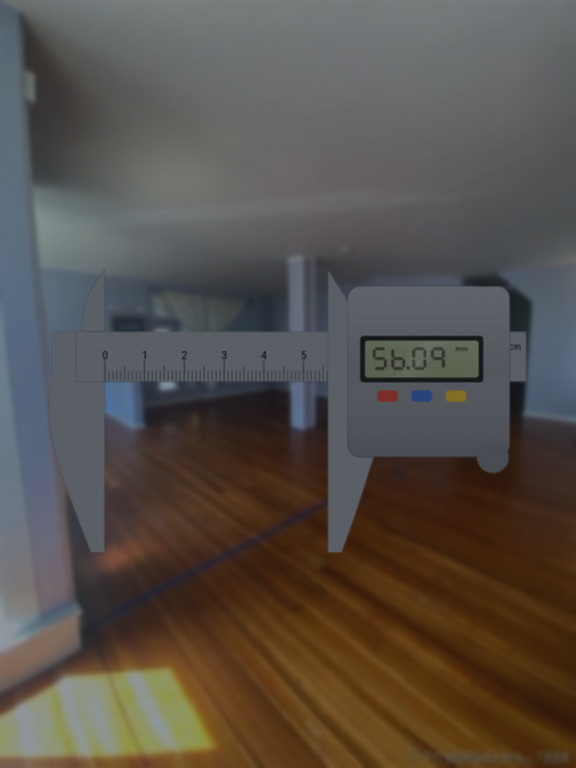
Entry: 56.09mm
